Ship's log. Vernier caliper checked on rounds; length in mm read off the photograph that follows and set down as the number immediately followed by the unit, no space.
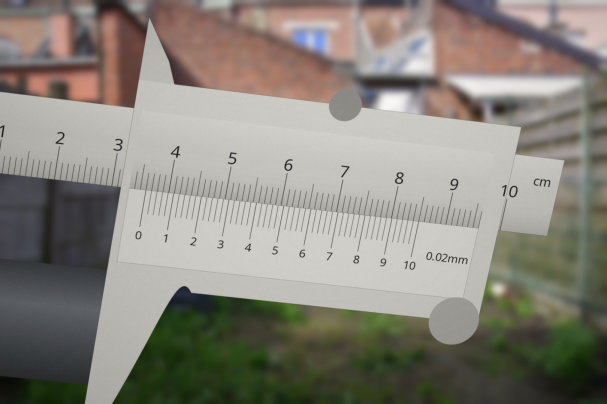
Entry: 36.0mm
